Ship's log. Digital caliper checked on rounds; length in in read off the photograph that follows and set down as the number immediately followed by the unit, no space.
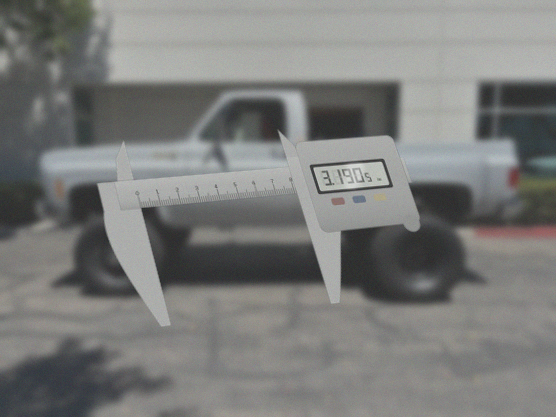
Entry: 3.1905in
